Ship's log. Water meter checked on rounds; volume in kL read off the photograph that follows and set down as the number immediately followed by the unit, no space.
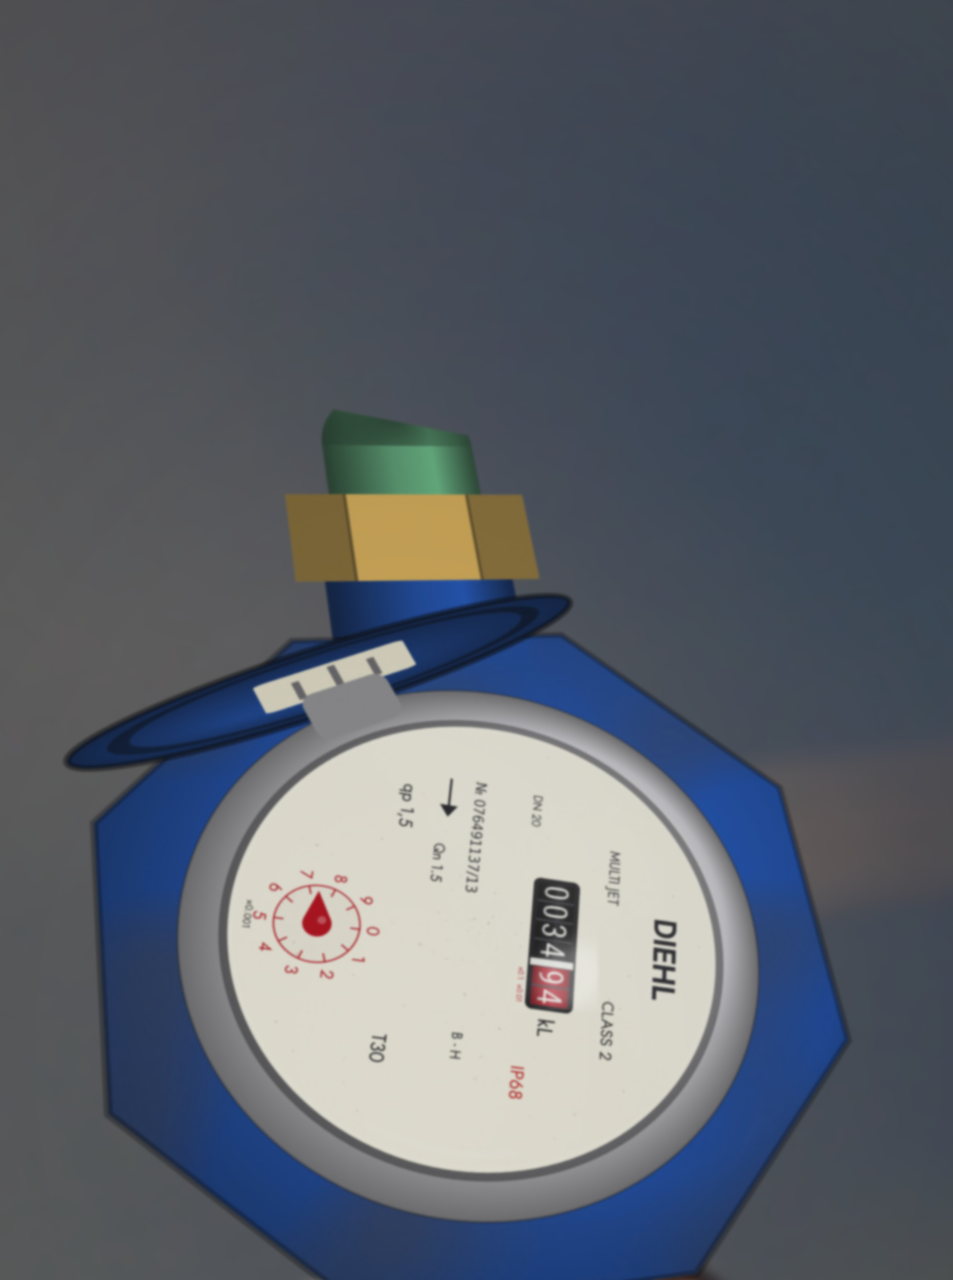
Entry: 34.947kL
